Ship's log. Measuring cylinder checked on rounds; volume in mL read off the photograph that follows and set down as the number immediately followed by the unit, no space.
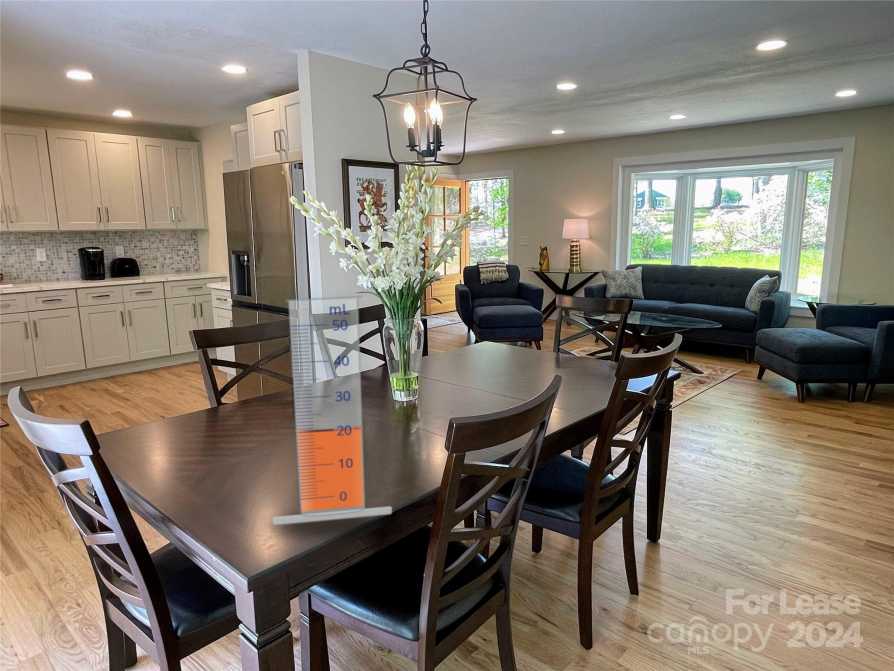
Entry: 20mL
